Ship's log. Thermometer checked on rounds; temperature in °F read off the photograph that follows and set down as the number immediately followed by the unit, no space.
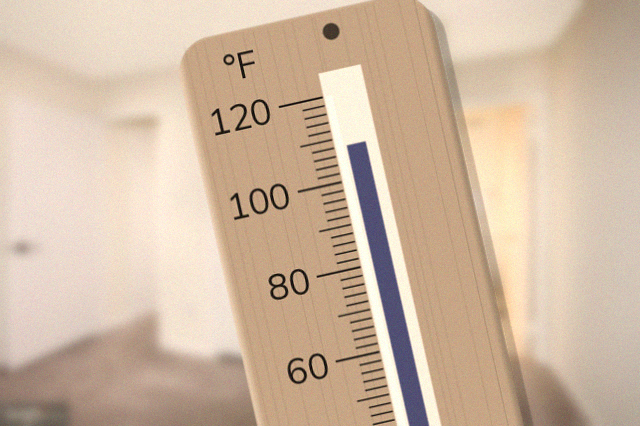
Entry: 108°F
